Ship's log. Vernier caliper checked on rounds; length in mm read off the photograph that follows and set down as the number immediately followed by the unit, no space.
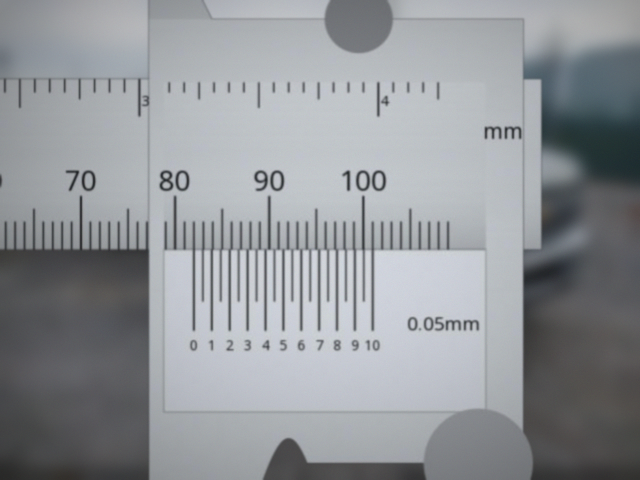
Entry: 82.0mm
